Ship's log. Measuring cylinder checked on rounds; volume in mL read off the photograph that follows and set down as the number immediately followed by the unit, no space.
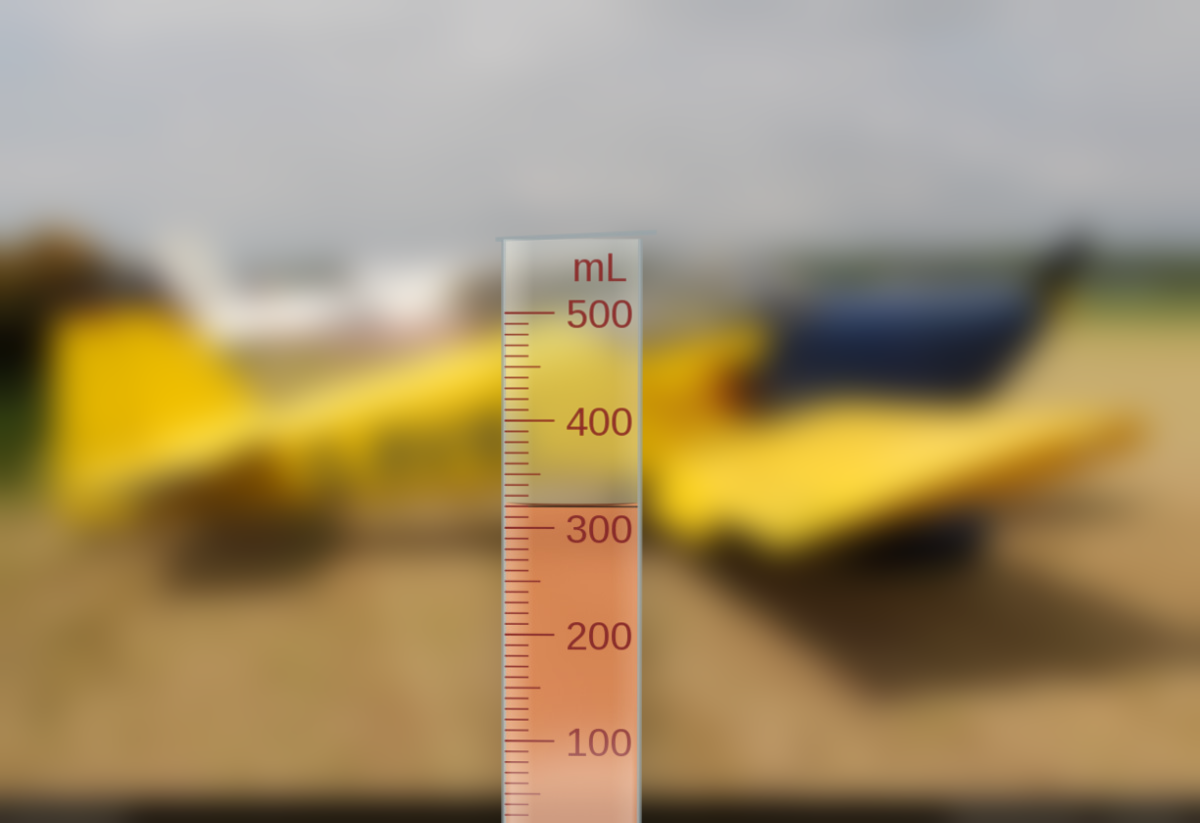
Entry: 320mL
